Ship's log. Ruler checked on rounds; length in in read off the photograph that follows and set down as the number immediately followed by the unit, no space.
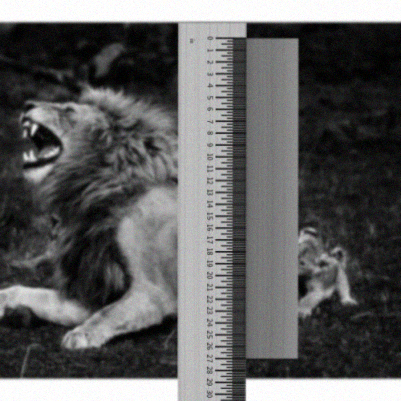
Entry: 27in
